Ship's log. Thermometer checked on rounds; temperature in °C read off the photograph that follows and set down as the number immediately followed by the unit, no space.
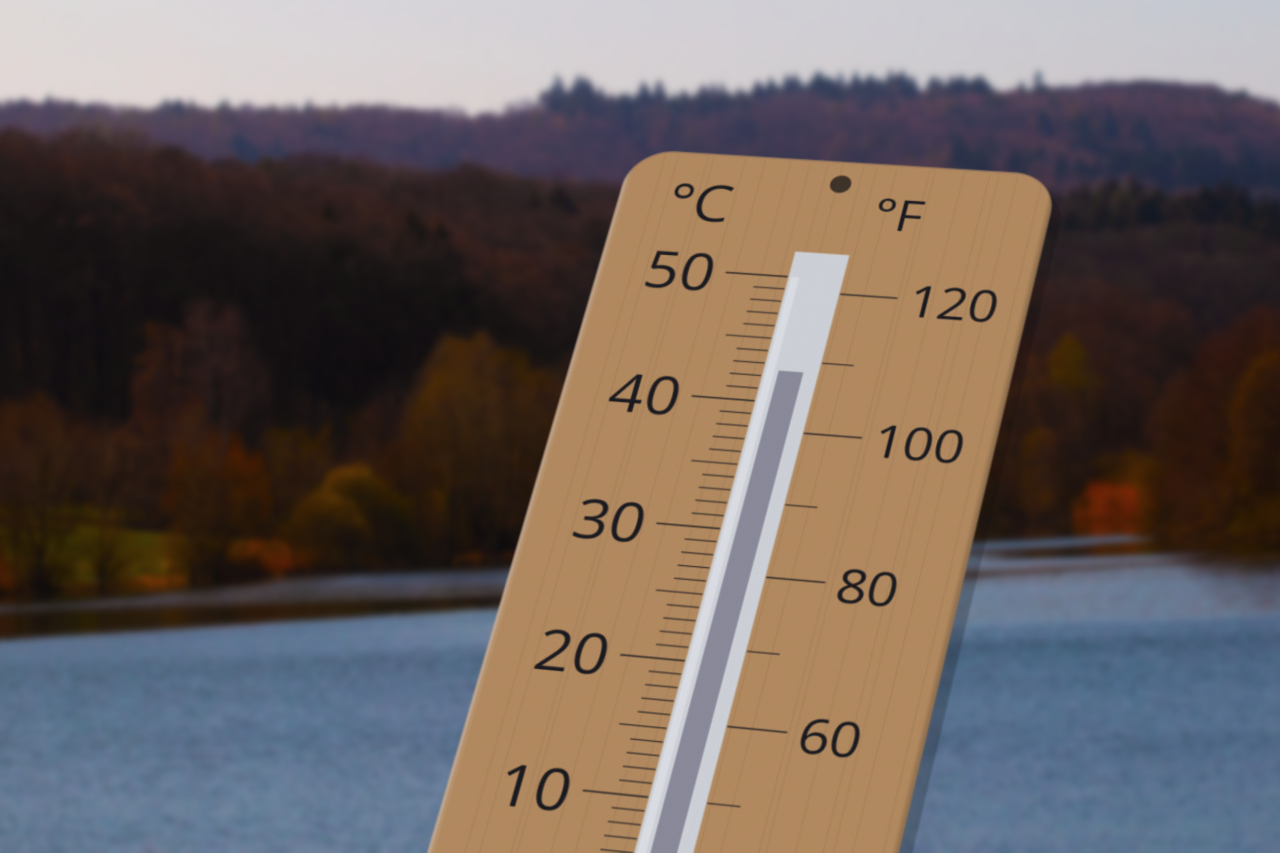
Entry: 42.5°C
